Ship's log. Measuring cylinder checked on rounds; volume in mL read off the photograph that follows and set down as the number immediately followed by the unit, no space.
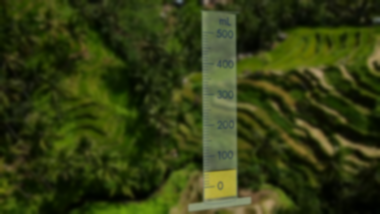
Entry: 50mL
